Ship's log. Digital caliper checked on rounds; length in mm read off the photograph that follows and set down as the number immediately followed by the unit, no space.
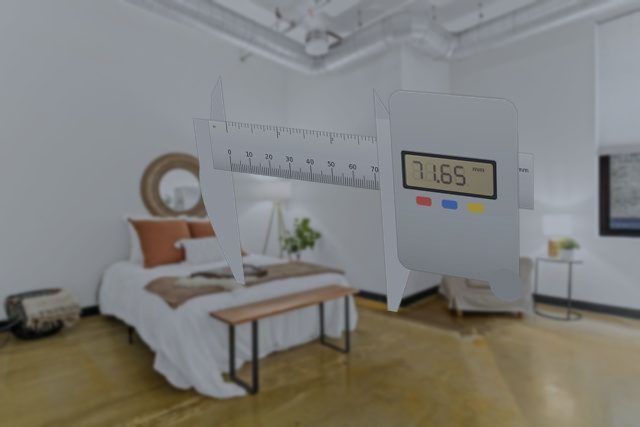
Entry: 71.65mm
